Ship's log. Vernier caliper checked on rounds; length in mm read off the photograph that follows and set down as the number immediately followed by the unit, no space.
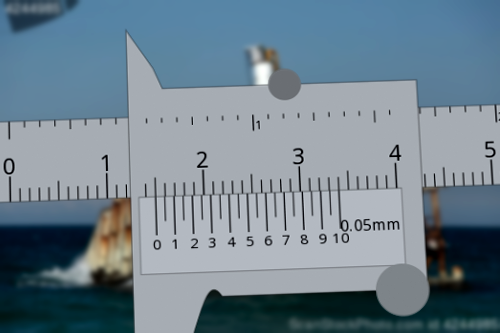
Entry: 15.0mm
